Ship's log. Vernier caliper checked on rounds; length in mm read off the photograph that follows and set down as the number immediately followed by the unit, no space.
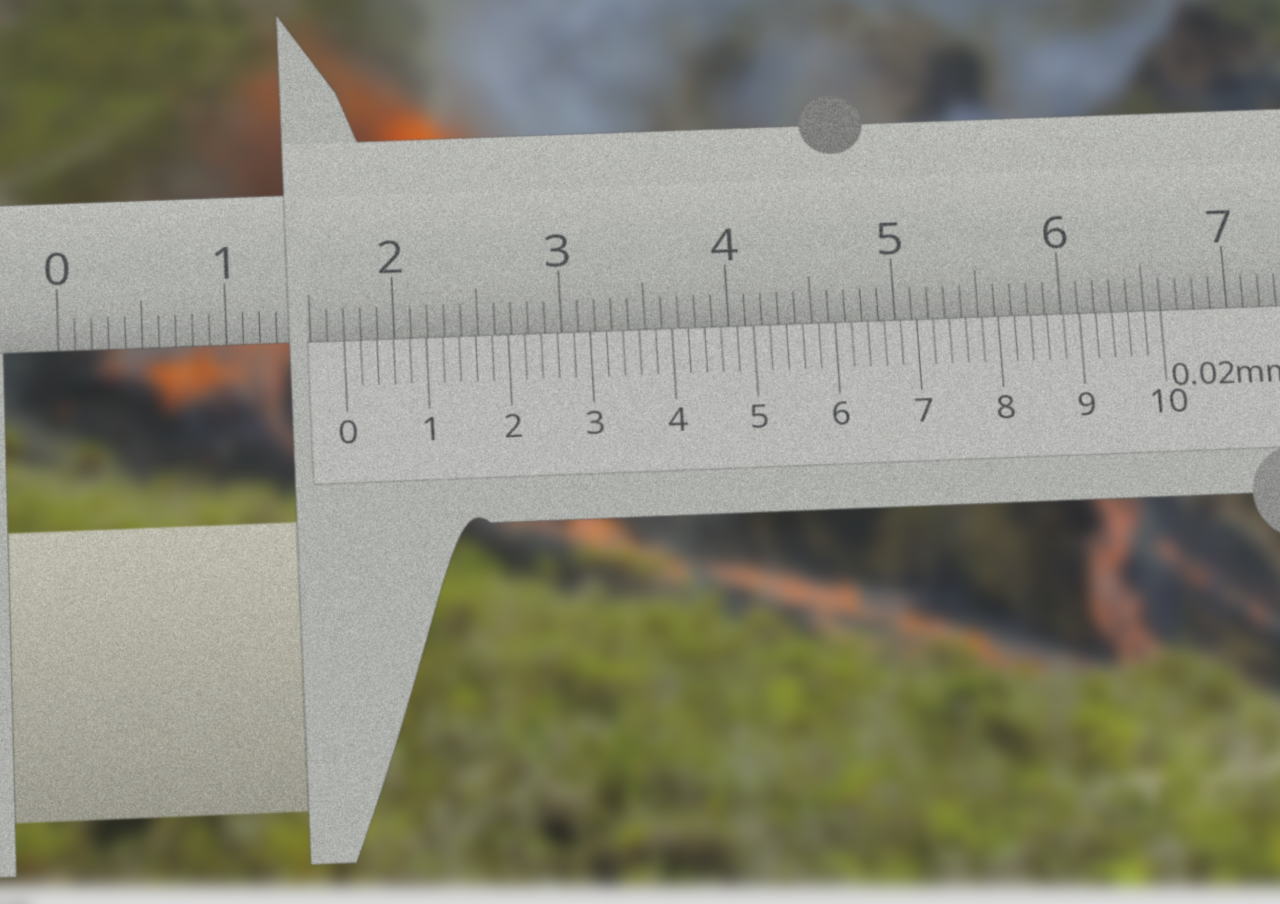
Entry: 17.0mm
